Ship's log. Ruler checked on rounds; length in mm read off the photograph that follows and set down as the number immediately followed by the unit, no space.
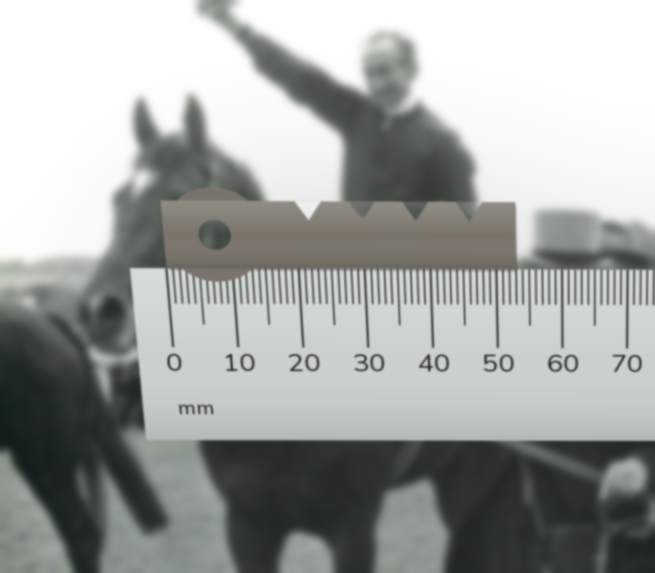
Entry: 53mm
